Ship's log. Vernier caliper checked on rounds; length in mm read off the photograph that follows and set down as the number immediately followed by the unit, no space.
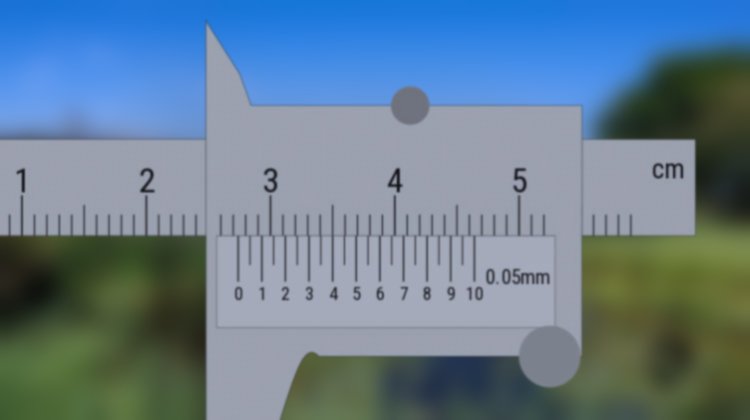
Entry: 27.4mm
